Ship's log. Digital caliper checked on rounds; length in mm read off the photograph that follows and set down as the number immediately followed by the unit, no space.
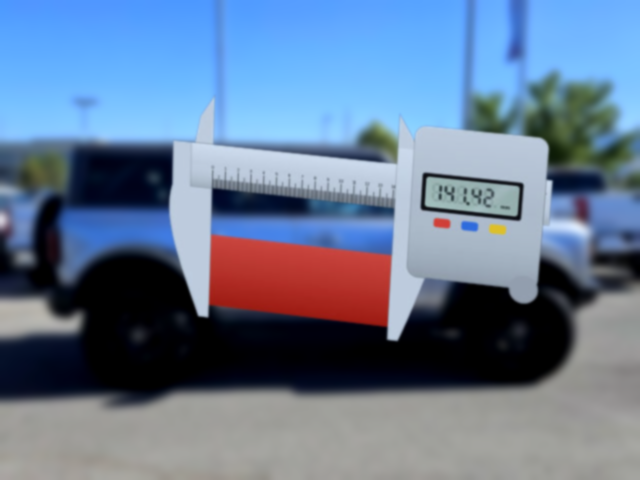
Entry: 141.42mm
